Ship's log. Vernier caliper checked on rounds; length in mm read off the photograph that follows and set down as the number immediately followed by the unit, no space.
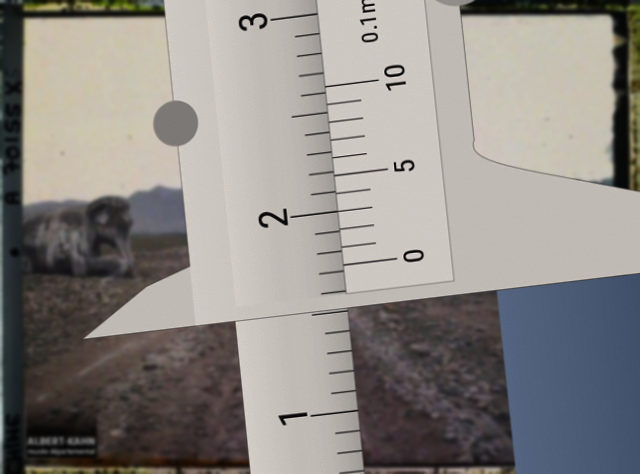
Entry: 17.3mm
